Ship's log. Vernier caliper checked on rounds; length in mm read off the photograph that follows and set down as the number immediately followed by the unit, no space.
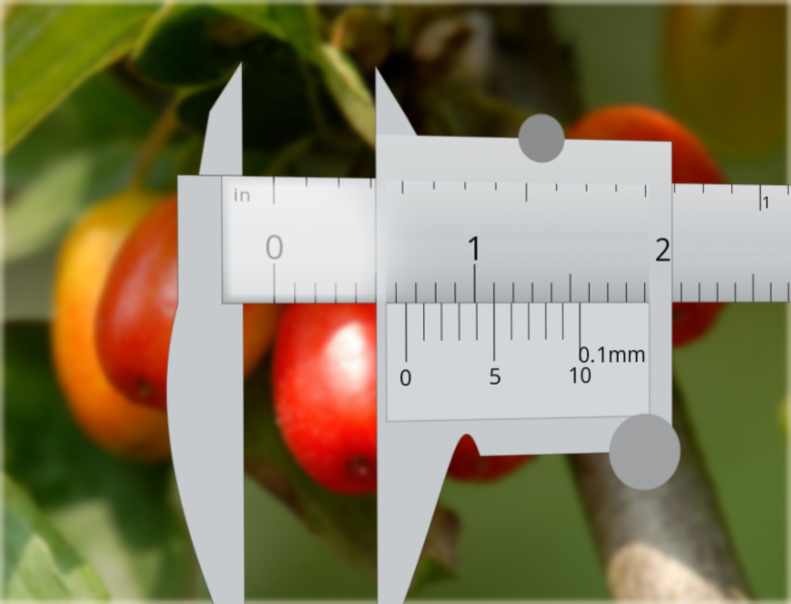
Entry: 6.5mm
